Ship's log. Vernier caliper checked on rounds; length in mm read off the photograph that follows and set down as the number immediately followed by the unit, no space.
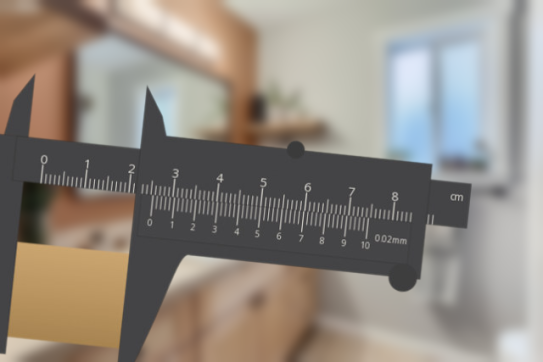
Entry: 25.5mm
